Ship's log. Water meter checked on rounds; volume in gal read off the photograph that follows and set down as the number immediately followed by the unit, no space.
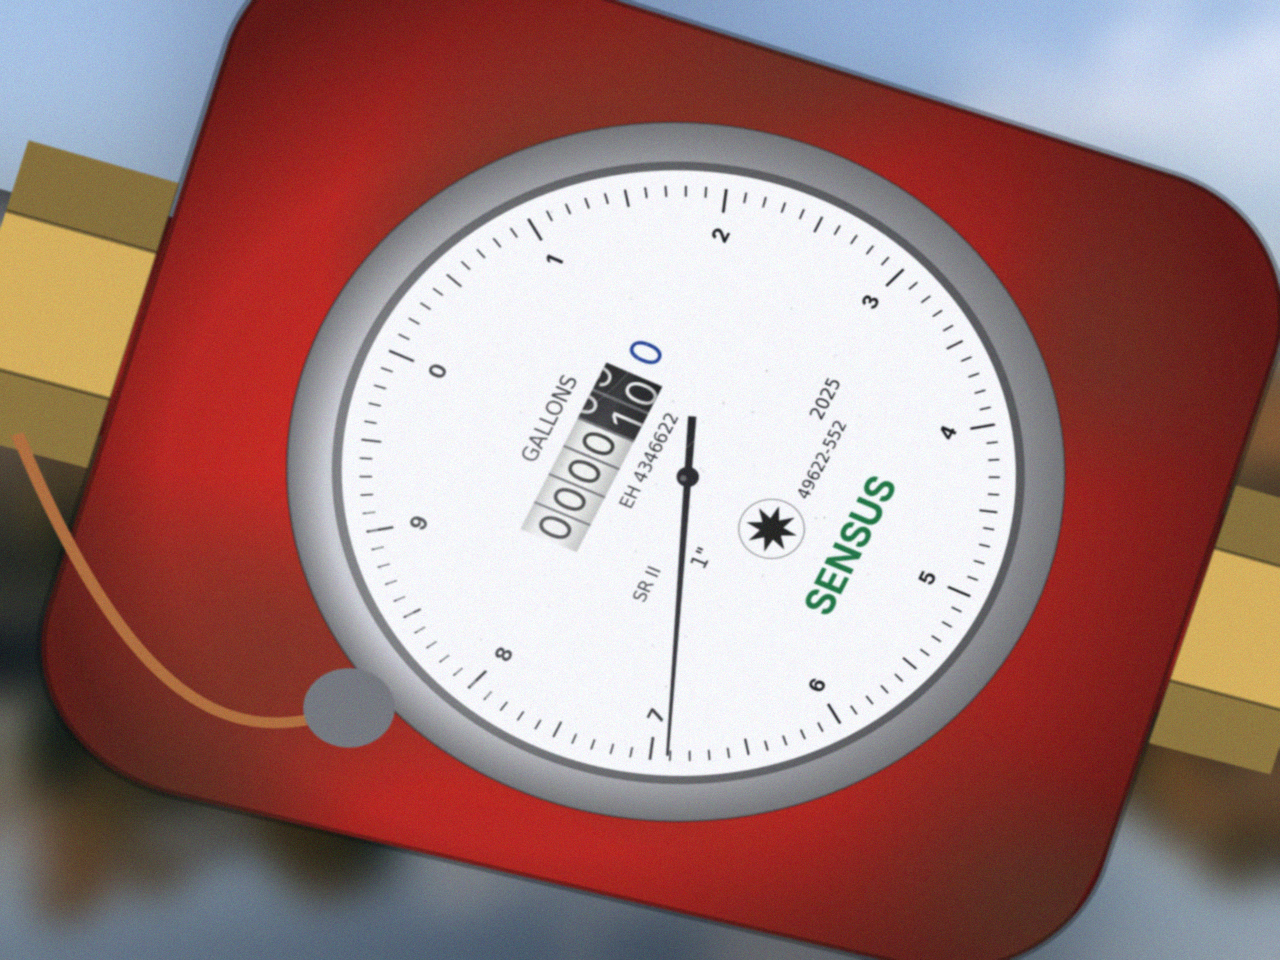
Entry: 96.9gal
